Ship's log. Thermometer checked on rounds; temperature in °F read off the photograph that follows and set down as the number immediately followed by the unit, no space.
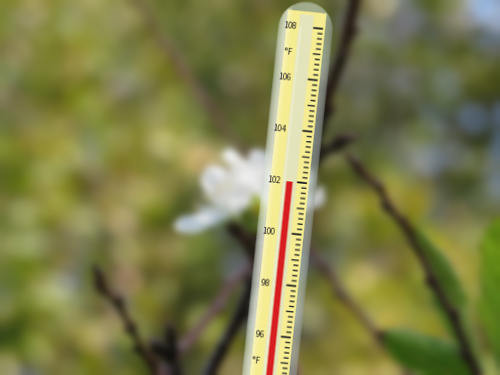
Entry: 102°F
